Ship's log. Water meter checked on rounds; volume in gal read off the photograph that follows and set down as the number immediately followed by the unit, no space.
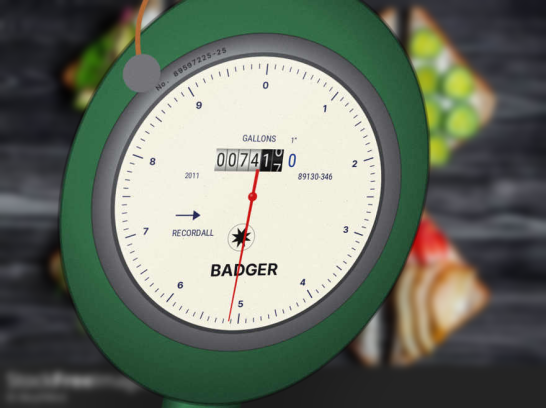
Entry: 74165.1gal
